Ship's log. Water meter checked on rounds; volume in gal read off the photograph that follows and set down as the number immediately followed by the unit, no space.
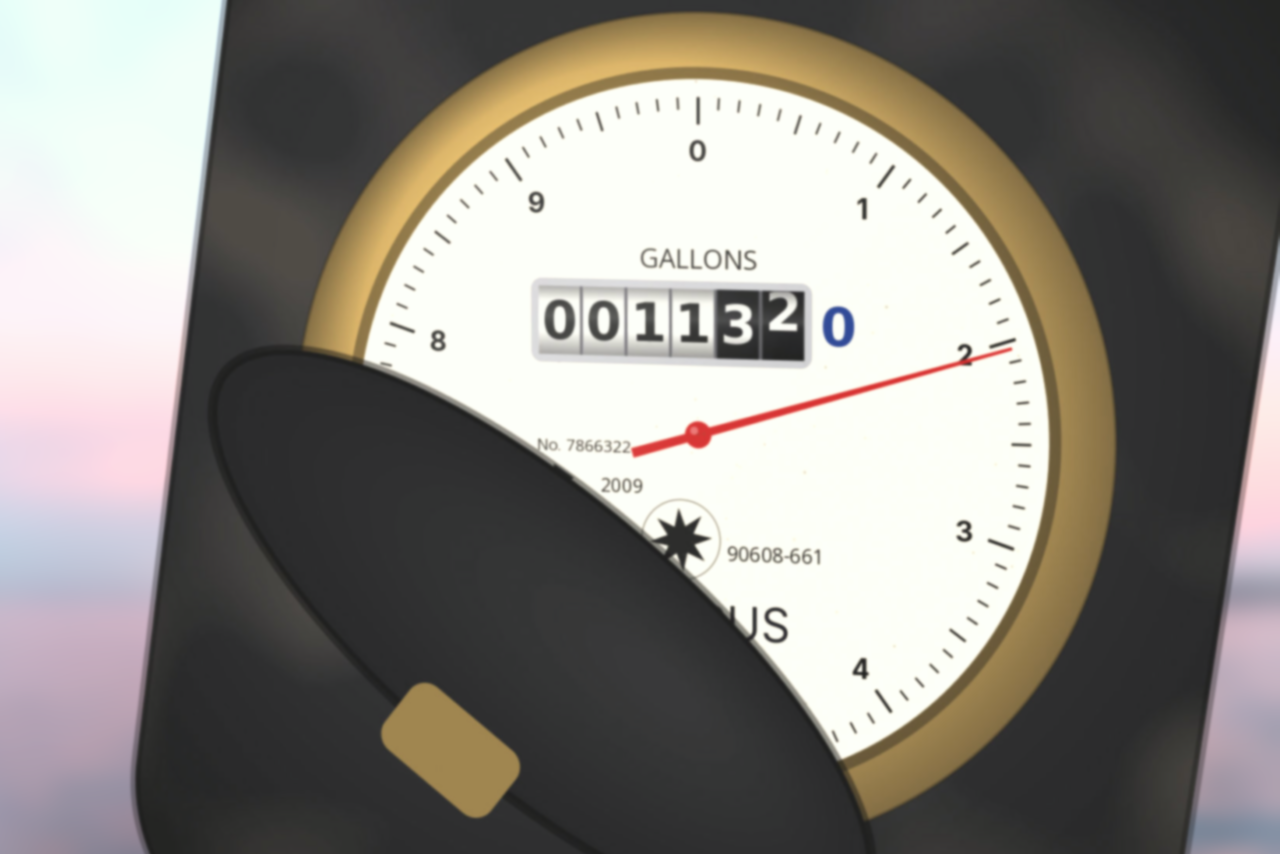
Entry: 11322.0gal
